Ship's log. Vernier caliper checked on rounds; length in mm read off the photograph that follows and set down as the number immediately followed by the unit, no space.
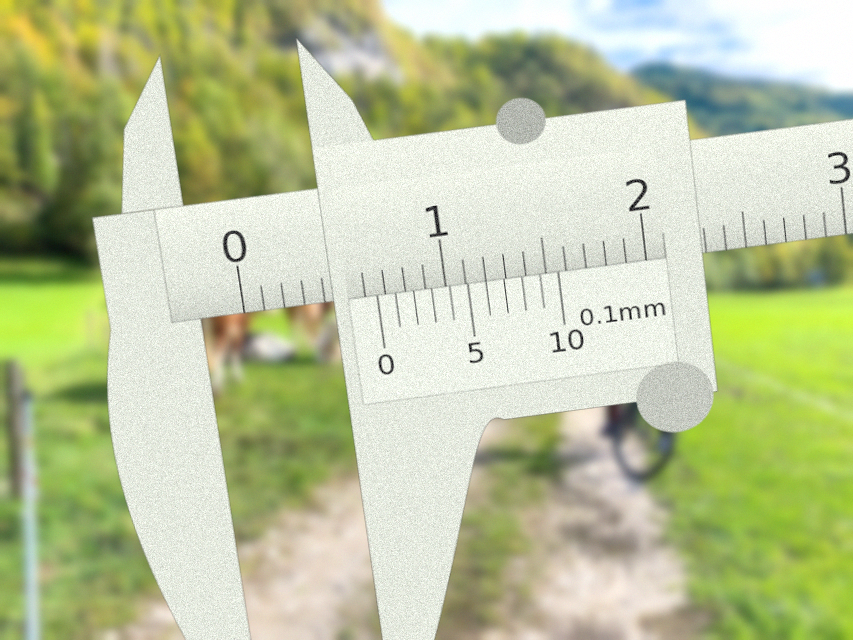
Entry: 6.6mm
